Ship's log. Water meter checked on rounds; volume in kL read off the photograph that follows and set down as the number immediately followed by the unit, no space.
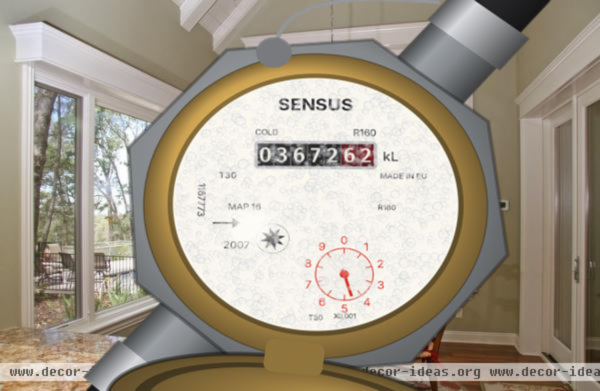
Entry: 3672.624kL
